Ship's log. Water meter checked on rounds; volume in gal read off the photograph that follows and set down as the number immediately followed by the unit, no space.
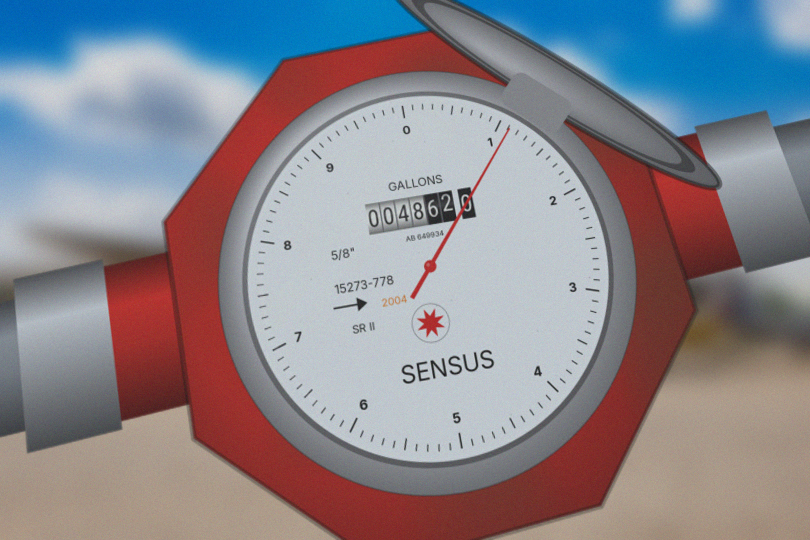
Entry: 48621.1gal
